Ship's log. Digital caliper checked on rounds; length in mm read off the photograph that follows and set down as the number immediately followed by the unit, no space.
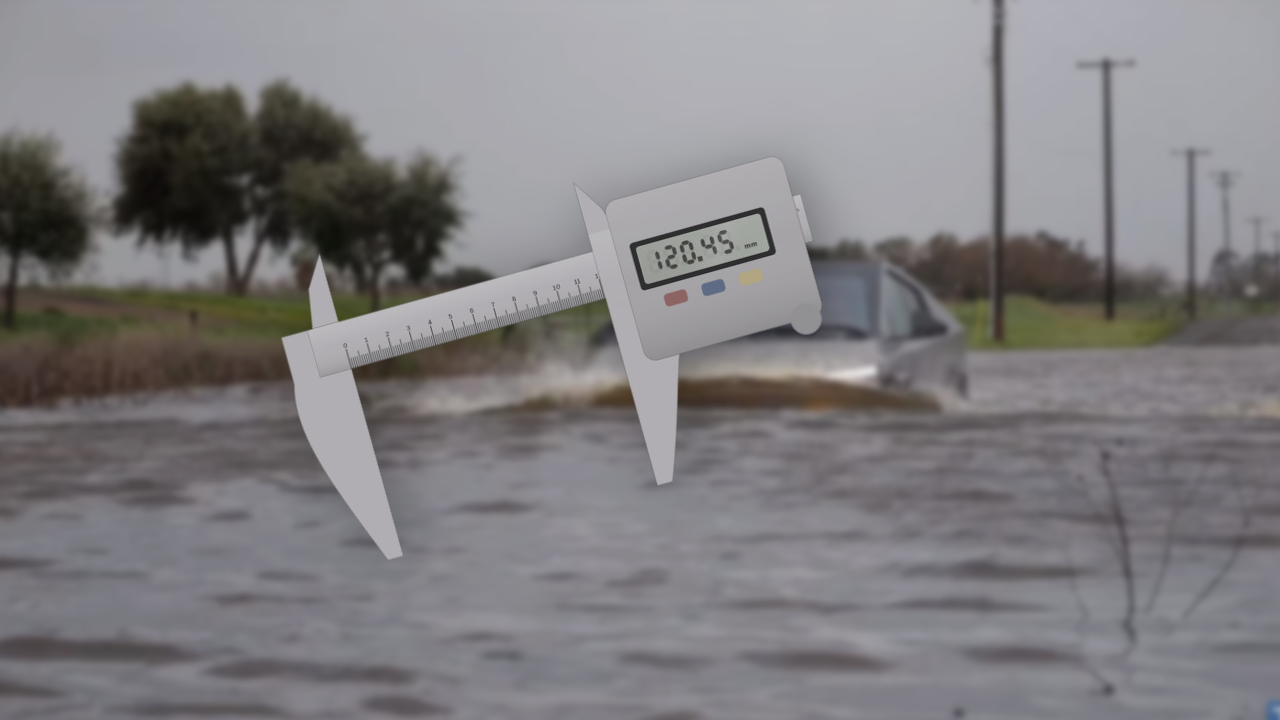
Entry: 120.45mm
